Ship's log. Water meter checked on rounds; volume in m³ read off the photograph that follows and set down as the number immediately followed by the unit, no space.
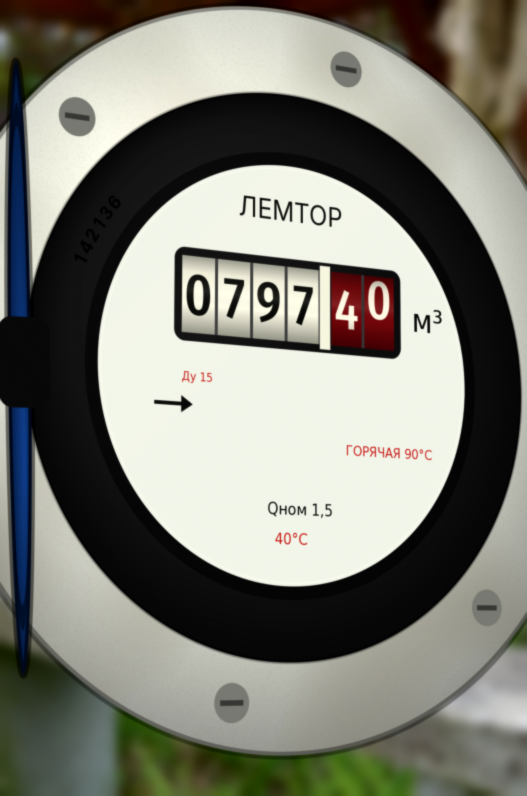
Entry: 797.40m³
